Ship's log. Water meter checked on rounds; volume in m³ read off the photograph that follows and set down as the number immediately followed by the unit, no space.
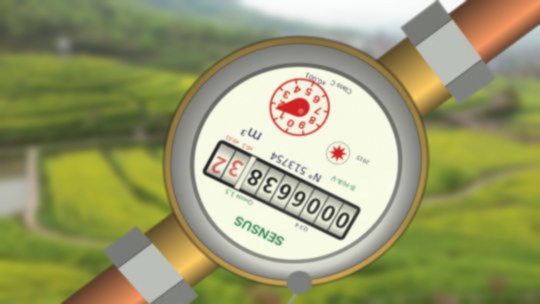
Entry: 6638.321m³
